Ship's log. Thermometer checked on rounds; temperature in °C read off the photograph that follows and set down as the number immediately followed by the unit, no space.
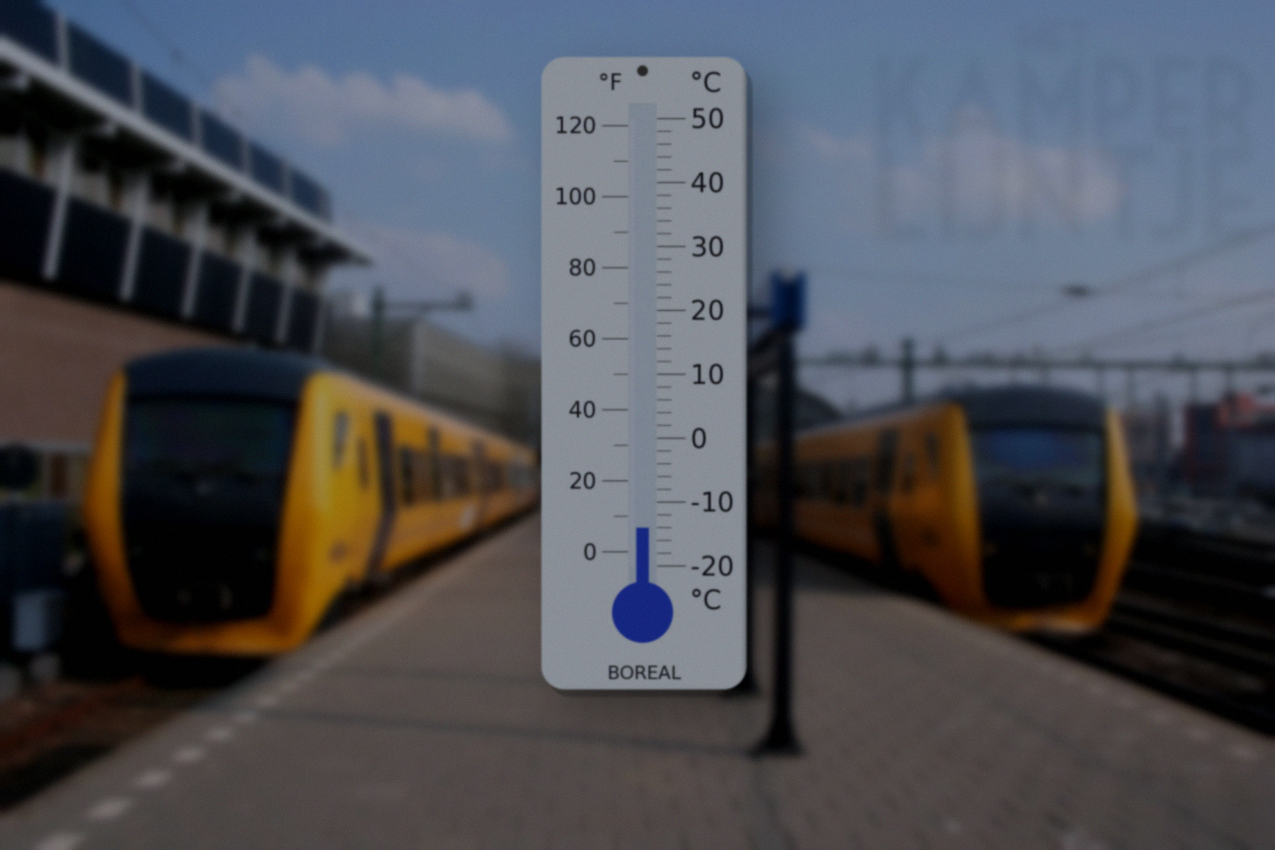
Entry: -14°C
